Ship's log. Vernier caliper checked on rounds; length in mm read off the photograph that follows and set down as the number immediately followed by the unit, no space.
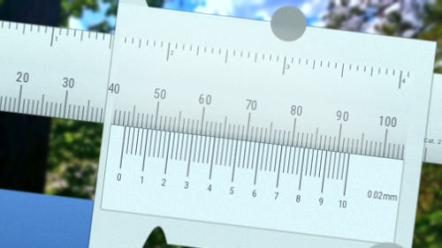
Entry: 43.5mm
